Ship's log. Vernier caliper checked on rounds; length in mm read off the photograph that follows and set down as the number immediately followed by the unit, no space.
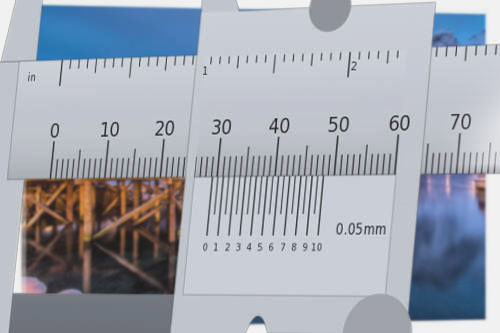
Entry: 29.2mm
